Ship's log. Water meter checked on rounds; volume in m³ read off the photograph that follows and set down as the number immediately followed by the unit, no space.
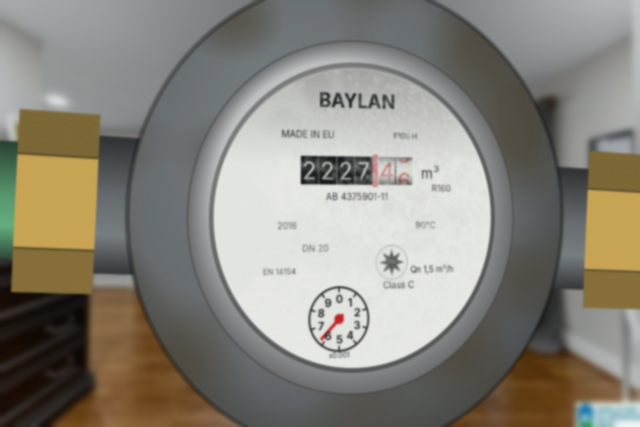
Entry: 2227.456m³
